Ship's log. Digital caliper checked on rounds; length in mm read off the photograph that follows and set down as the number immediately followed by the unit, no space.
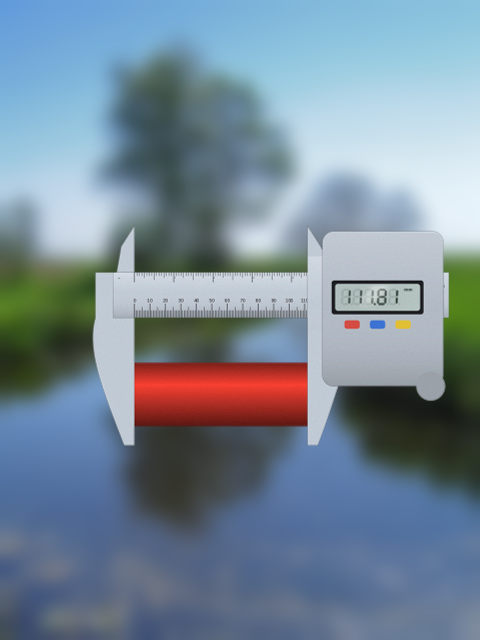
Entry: 111.81mm
